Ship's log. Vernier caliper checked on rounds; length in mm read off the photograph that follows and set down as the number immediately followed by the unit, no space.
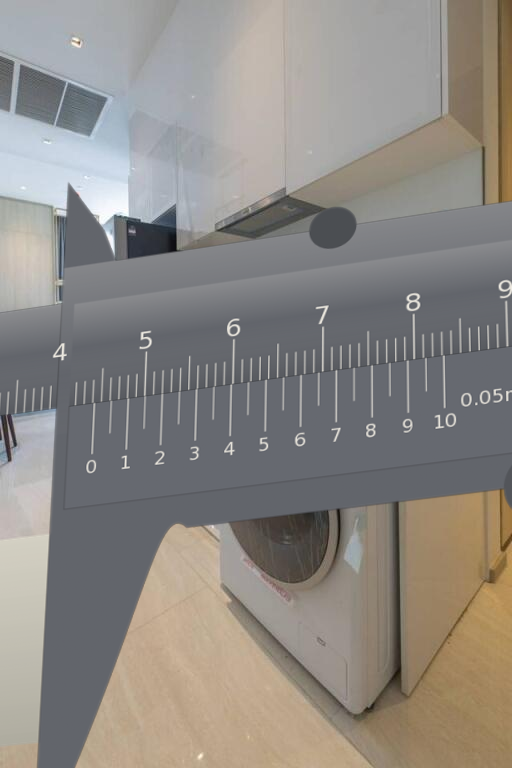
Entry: 44.2mm
